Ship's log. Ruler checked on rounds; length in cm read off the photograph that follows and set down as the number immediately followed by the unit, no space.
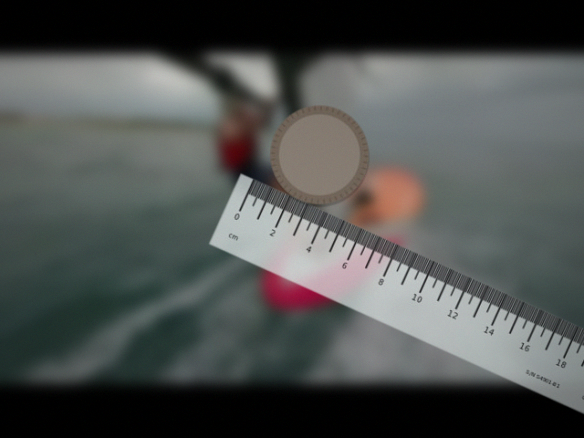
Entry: 5cm
